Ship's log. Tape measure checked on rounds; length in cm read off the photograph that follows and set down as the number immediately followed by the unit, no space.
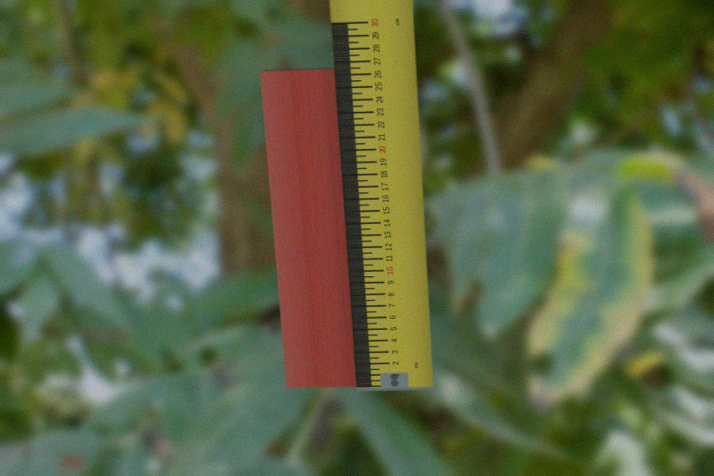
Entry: 26.5cm
